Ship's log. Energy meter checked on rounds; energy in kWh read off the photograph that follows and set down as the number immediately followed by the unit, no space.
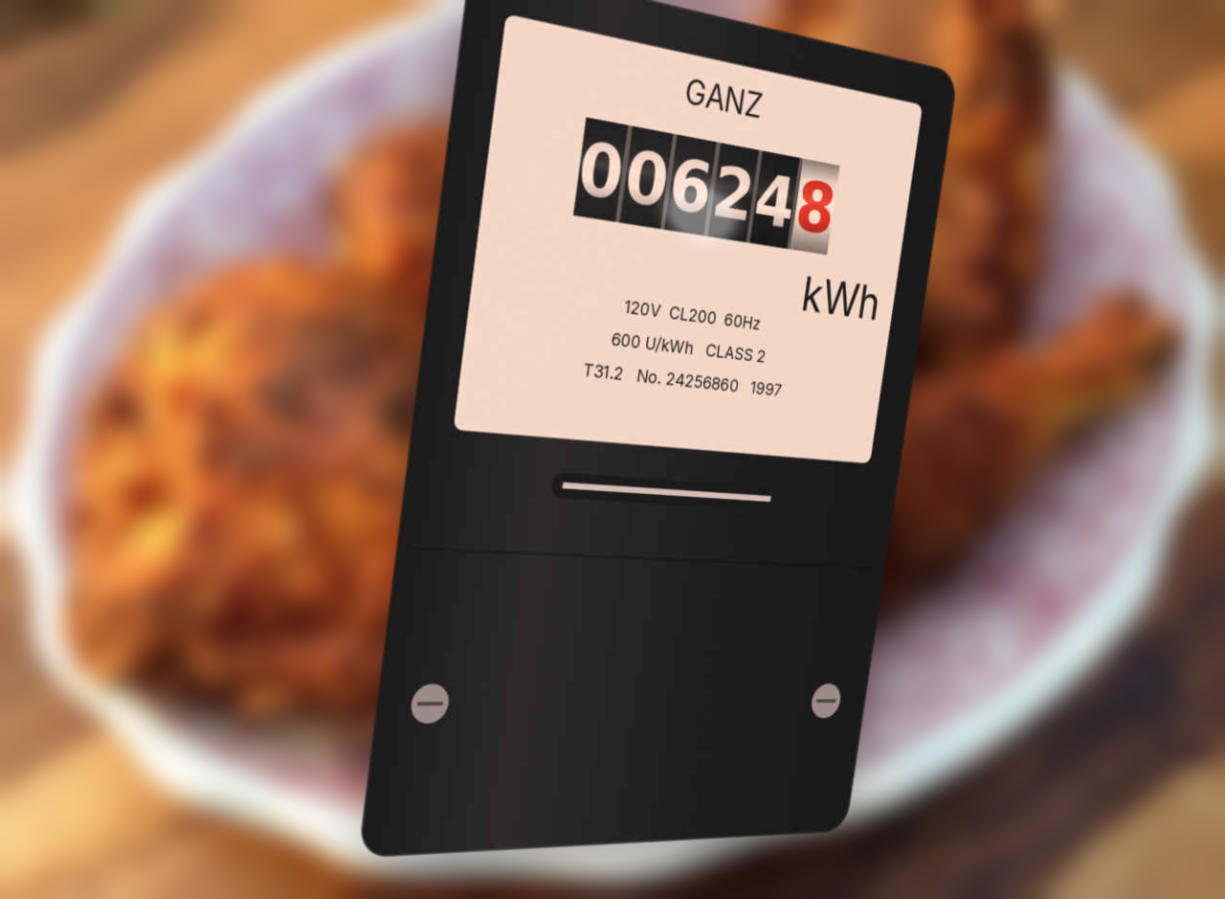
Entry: 624.8kWh
